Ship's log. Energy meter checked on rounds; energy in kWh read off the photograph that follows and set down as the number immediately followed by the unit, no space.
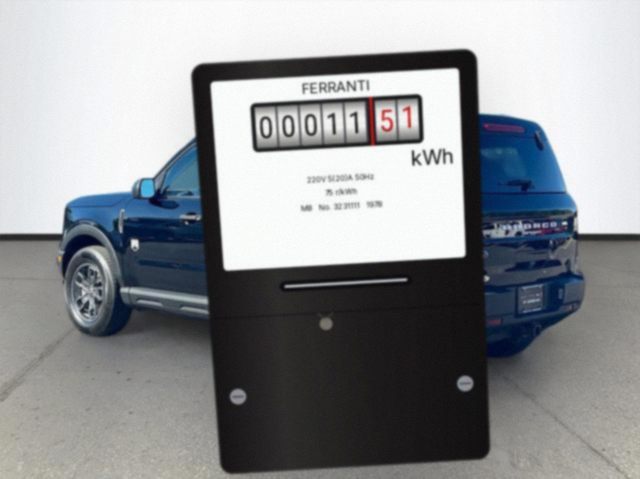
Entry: 11.51kWh
